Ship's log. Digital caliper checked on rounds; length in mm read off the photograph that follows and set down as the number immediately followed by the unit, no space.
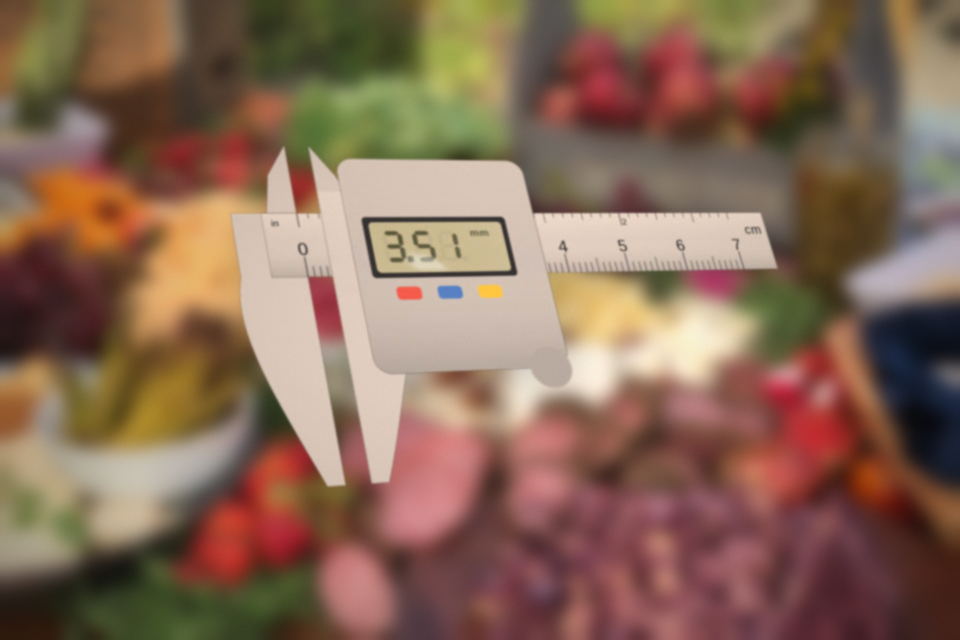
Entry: 3.51mm
